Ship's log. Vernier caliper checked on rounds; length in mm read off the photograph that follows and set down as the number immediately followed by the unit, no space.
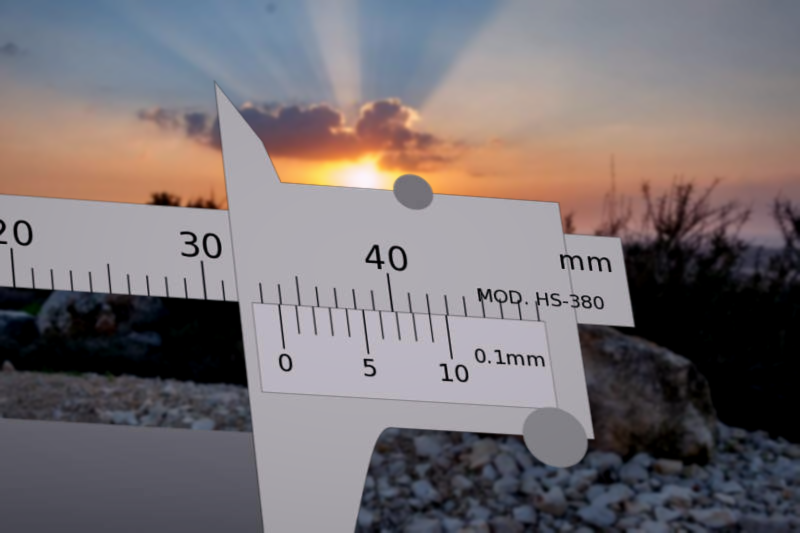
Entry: 33.9mm
